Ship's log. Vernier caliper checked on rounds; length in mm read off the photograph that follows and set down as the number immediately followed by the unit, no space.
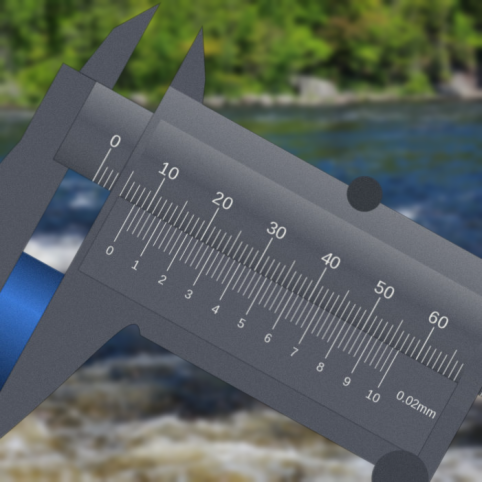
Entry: 7.8mm
